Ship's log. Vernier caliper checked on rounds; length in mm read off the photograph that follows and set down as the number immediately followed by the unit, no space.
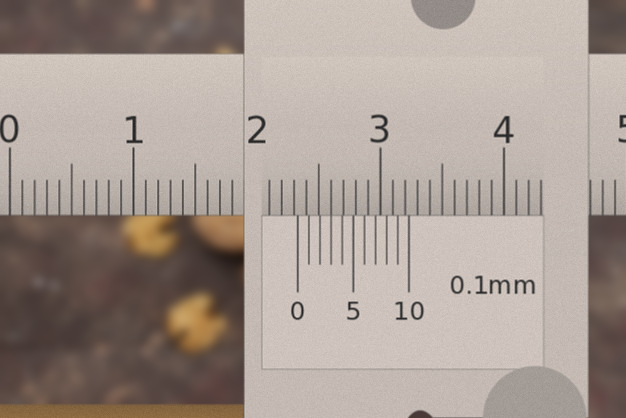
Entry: 23.3mm
